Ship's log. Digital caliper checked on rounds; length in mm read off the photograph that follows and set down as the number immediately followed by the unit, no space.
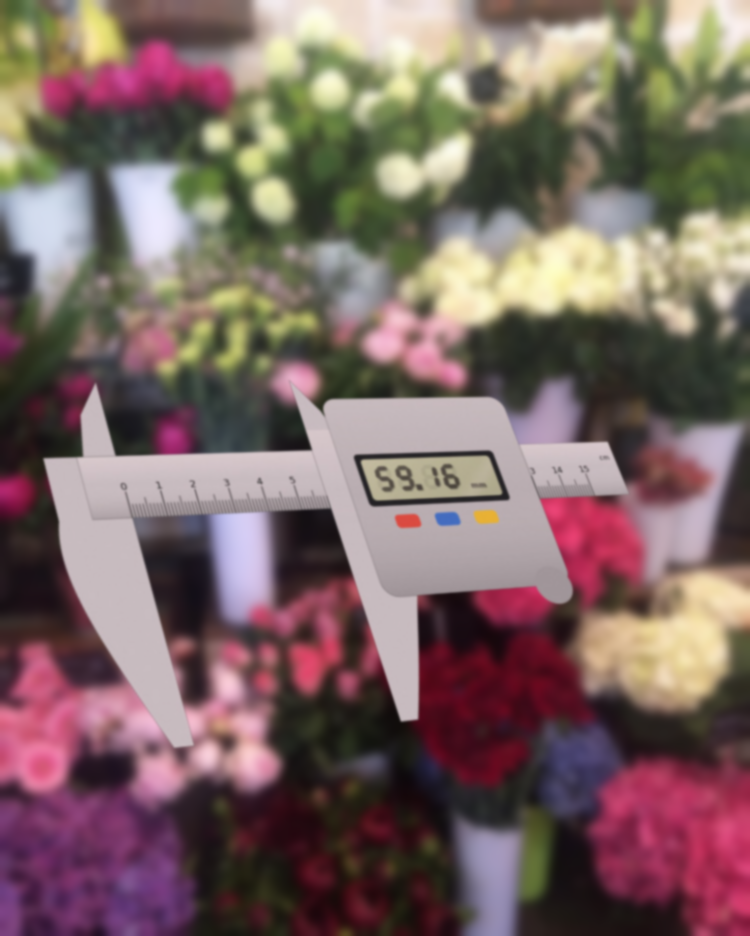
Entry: 59.16mm
